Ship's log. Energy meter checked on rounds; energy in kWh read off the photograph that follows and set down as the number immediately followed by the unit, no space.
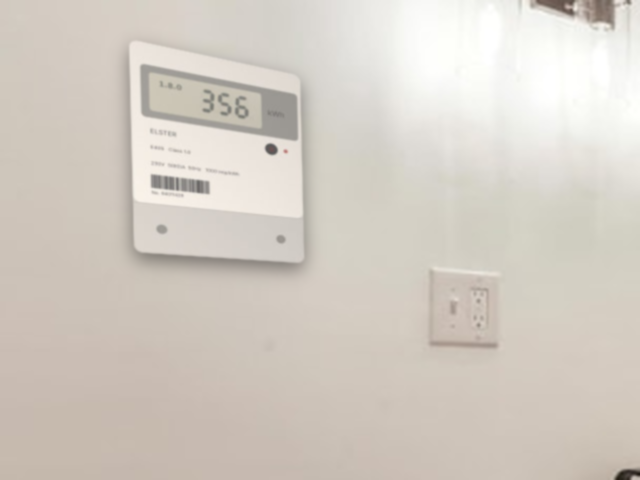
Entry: 356kWh
